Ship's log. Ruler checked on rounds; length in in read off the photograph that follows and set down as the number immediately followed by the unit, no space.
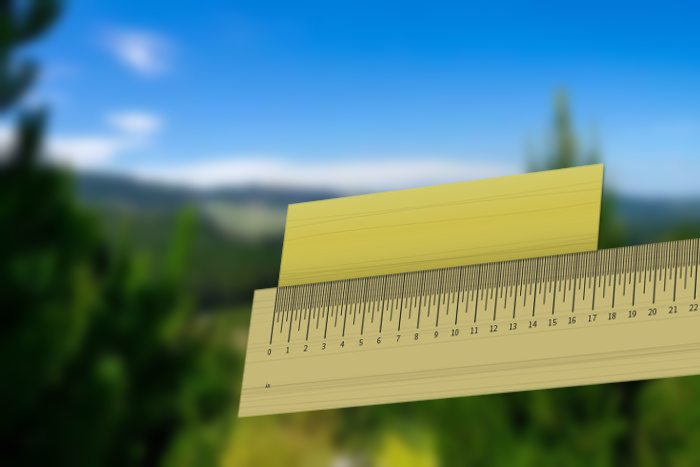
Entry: 17in
